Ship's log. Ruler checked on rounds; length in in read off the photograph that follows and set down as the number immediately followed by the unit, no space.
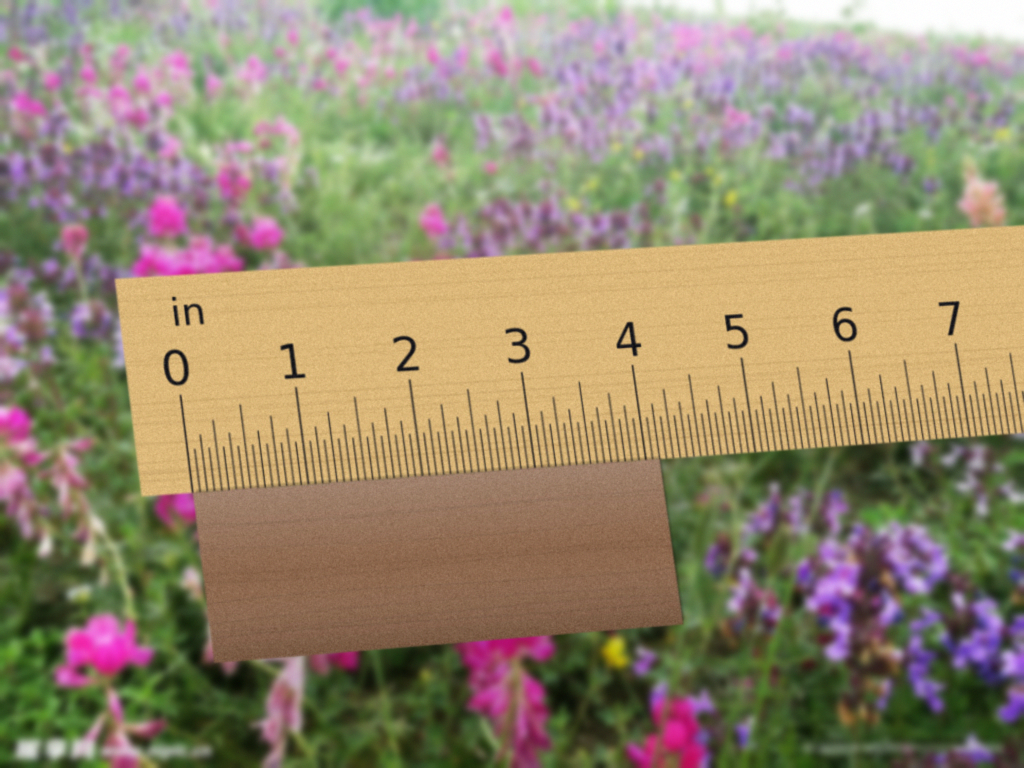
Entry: 4.125in
